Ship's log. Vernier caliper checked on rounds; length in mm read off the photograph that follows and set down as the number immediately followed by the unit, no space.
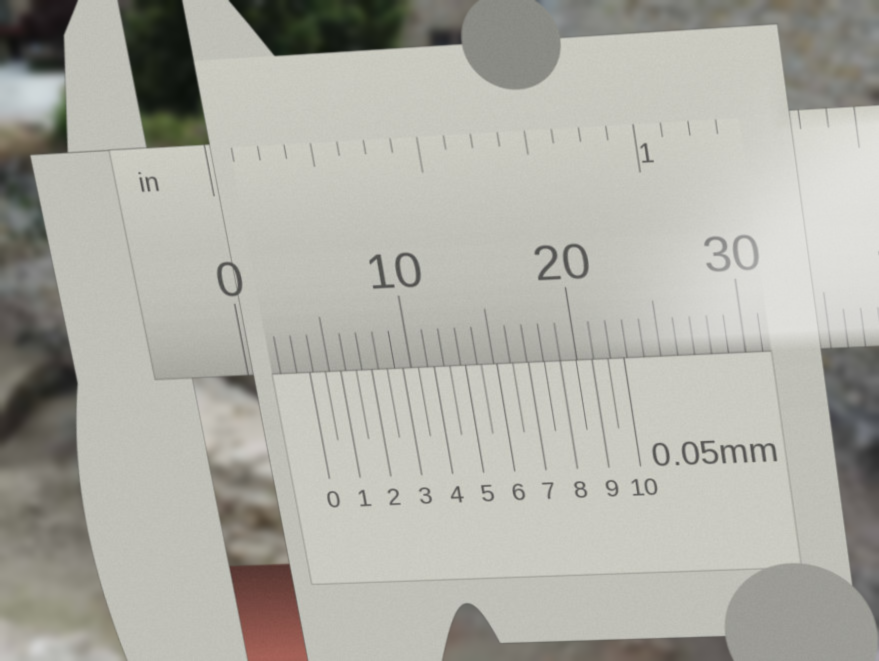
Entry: 3.8mm
